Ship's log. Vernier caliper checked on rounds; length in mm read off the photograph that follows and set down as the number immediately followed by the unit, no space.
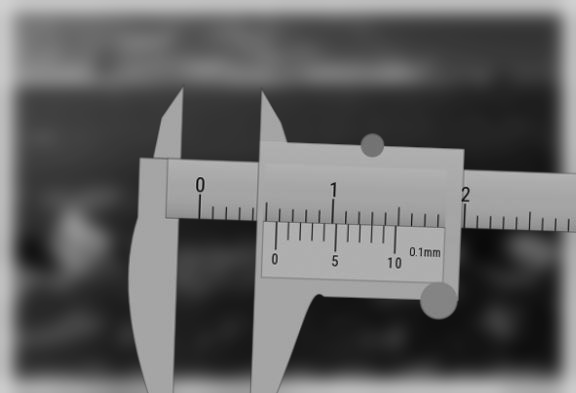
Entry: 5.8mm
